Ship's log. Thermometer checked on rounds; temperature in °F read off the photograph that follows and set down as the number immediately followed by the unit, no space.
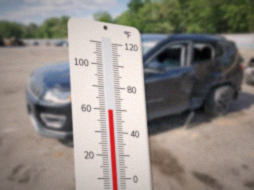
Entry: 60°F
